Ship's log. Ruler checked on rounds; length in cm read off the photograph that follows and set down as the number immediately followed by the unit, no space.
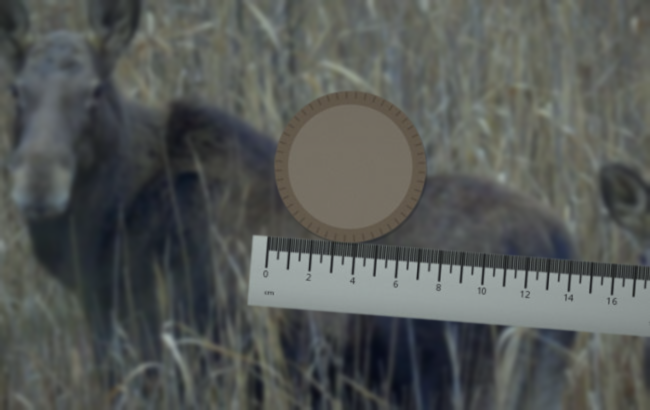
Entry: 7cm
